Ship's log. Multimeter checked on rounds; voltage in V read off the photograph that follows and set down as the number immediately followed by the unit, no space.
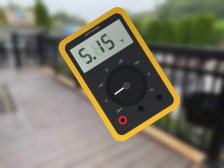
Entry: 5.15V
